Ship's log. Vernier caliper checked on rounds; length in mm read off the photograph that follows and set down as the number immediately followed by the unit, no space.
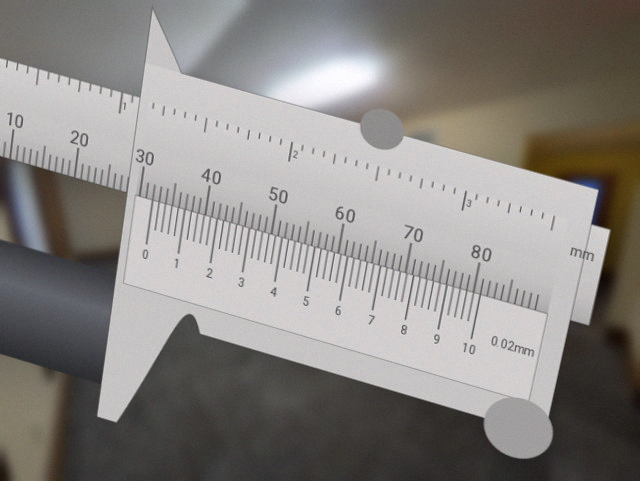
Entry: 32.0mm
